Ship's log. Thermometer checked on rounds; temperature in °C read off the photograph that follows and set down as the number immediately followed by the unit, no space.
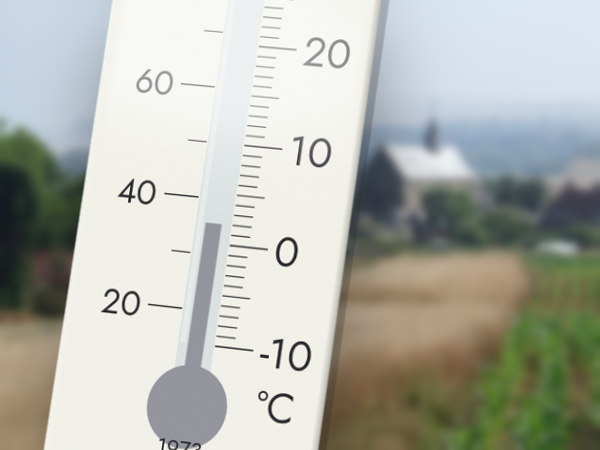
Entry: 2°C
